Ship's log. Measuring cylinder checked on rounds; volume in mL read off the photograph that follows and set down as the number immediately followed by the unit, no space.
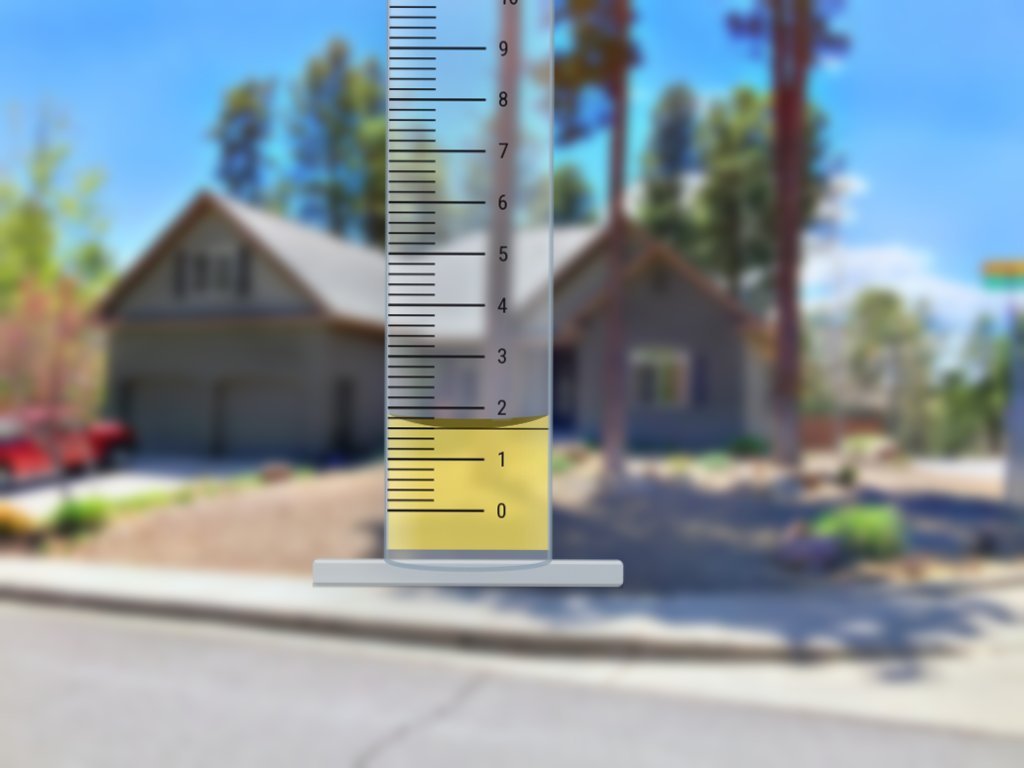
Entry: 1.6mL
